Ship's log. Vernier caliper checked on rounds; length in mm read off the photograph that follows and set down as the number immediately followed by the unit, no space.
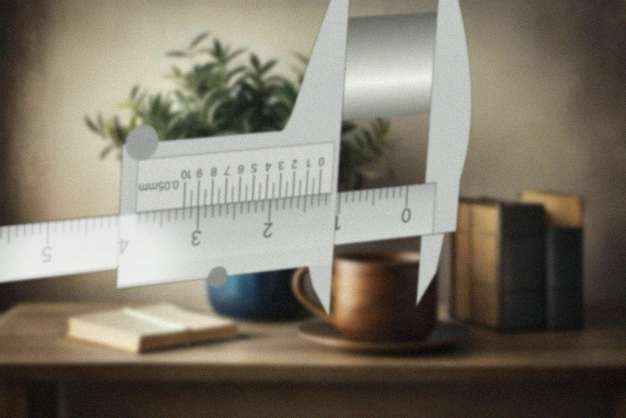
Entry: 13.0mm
